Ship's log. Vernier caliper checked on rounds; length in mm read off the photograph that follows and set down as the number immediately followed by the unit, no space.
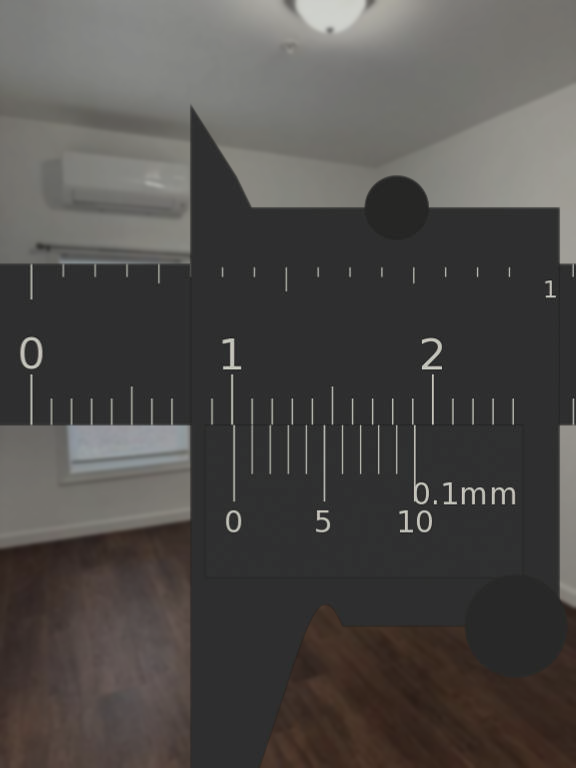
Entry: 10.1mm
